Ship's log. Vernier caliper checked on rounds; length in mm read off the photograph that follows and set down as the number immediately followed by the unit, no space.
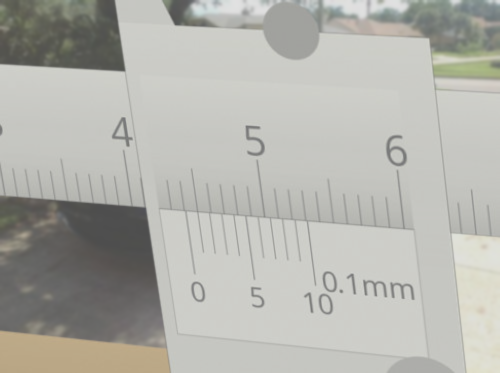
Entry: 44.1mm
